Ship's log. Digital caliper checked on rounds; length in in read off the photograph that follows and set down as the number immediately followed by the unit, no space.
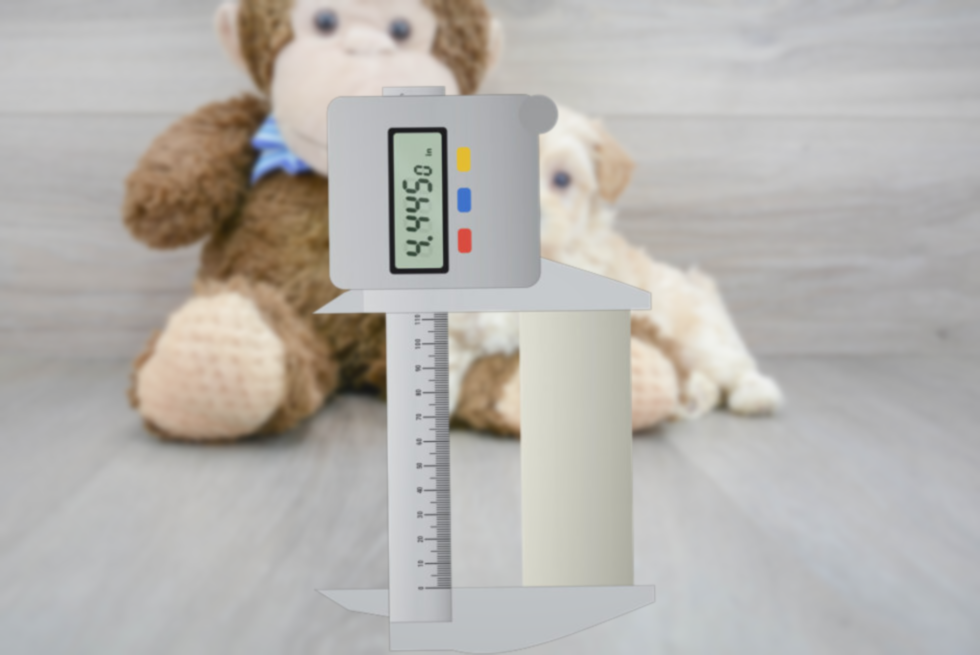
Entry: 4.4450in
